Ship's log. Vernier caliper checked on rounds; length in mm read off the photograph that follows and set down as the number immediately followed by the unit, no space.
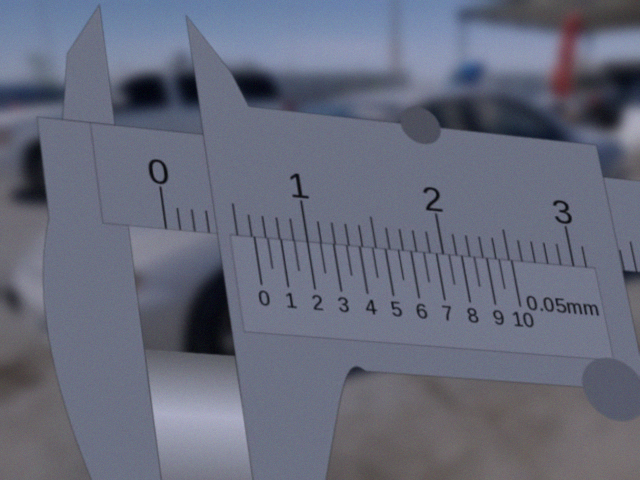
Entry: 6.2mm
